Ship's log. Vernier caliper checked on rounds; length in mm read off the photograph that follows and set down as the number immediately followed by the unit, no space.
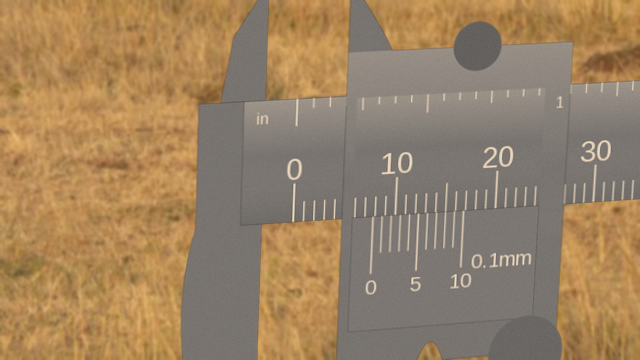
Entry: 7.8mm
